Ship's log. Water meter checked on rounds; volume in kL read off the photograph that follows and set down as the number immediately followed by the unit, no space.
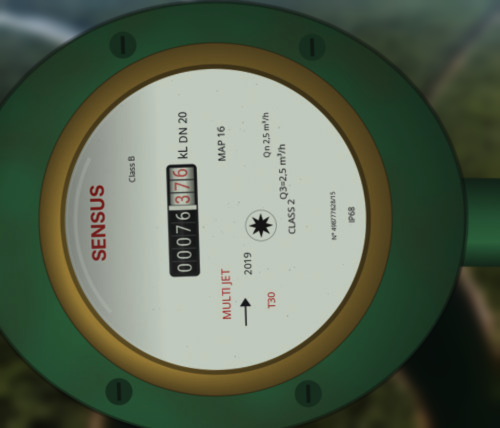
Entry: 76.376kL
